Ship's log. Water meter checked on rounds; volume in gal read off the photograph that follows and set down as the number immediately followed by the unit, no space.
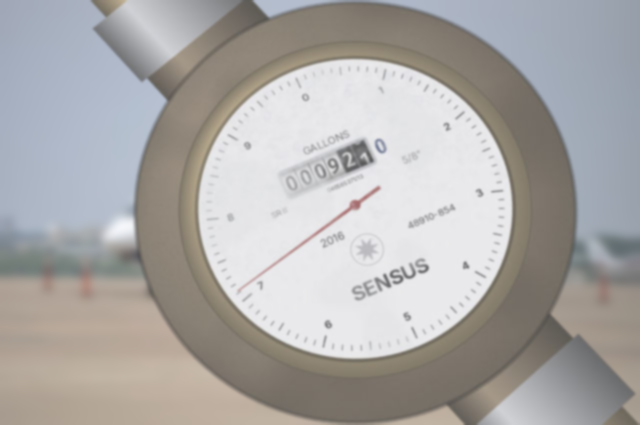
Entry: 9207.1gal
